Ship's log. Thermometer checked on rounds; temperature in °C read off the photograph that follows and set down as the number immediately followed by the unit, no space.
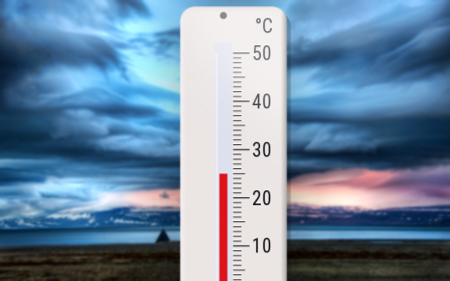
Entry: 25°C
